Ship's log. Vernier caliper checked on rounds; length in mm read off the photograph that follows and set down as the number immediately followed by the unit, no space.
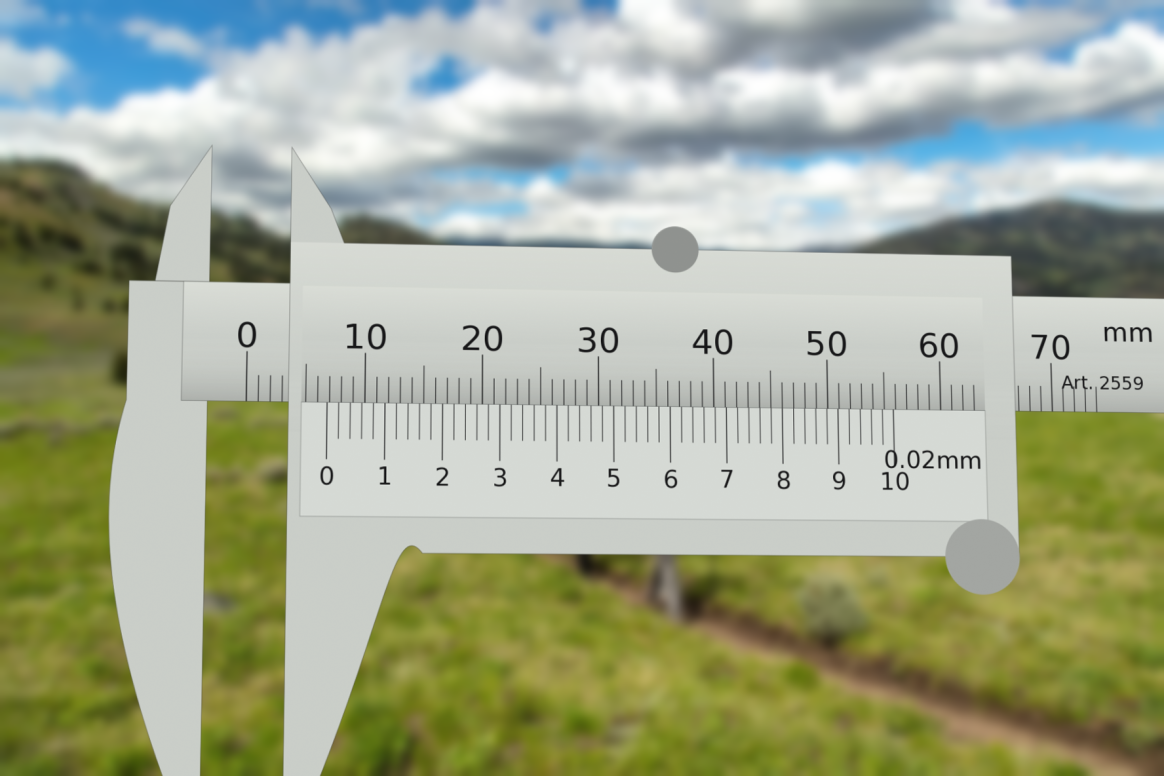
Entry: 6.8mm
